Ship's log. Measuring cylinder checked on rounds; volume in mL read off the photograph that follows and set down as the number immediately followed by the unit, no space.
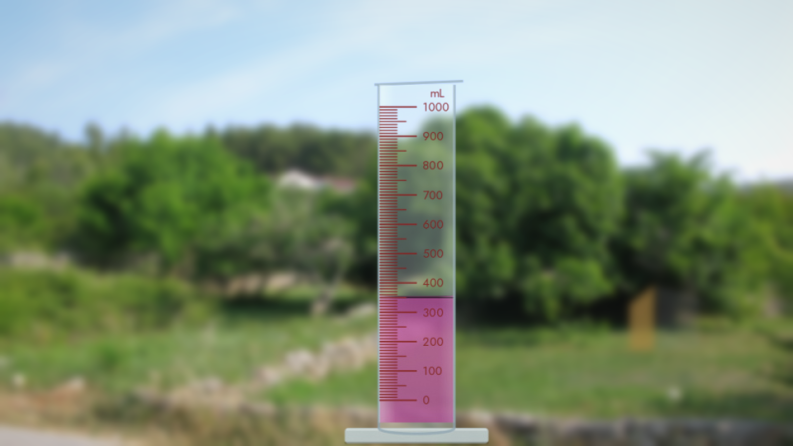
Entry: 350mL
